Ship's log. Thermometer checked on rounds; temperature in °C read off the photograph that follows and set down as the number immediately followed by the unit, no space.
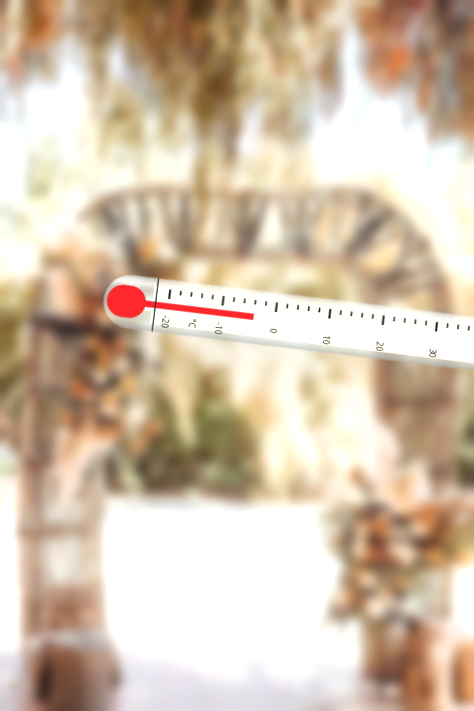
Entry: -4°C
